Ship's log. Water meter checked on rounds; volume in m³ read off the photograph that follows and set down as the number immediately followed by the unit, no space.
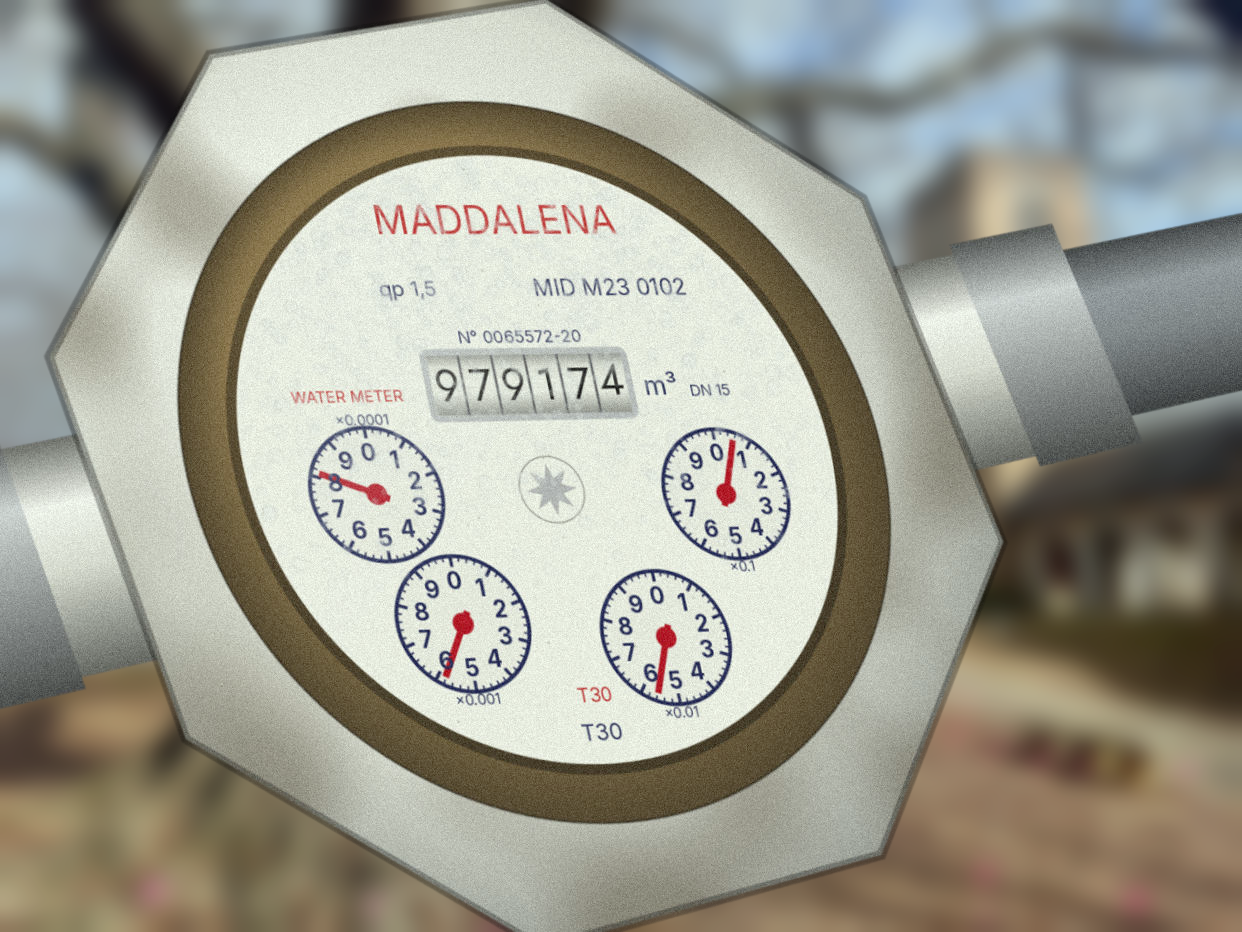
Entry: 979174.0558m³
